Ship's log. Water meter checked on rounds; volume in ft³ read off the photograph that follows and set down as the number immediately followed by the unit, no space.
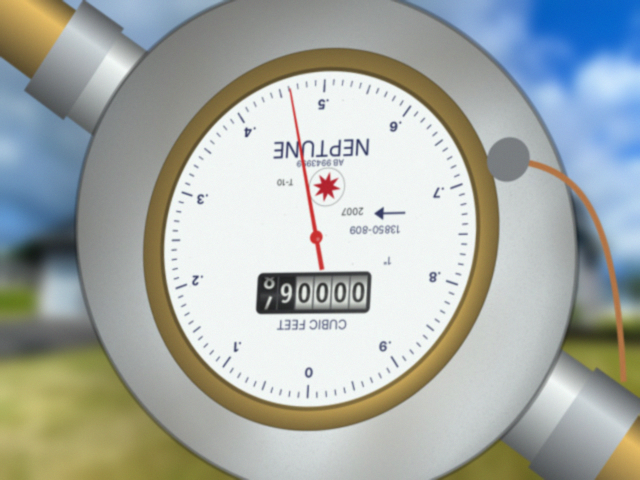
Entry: 67.46ft³
